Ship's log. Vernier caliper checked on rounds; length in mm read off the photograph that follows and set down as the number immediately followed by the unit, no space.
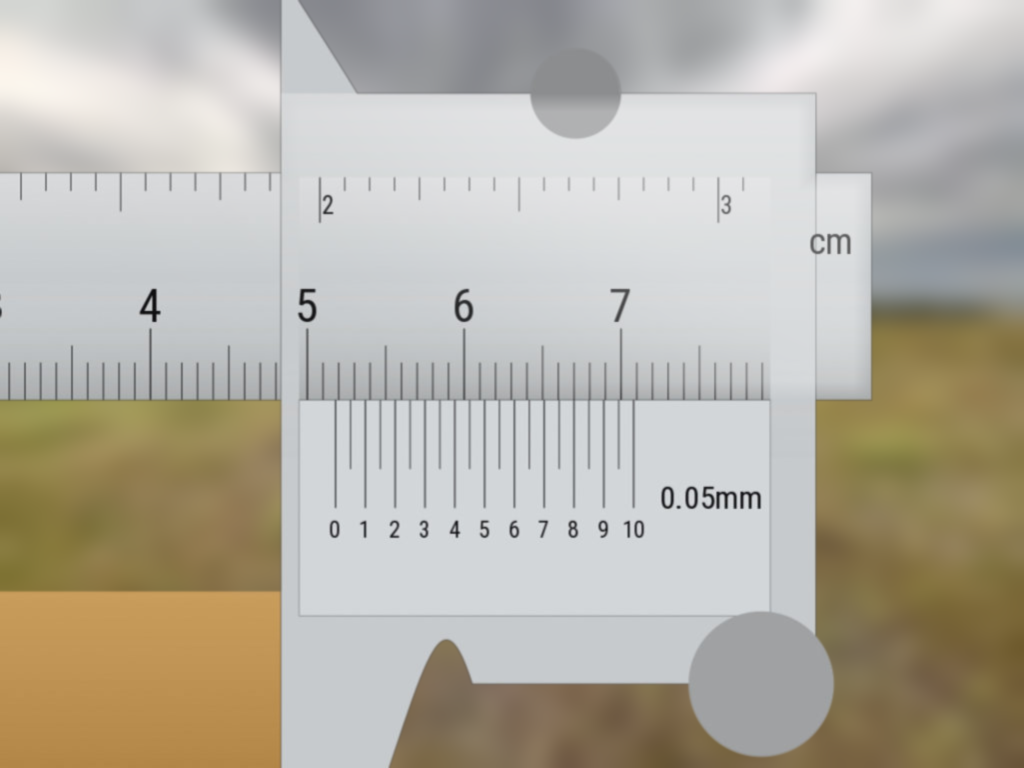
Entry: 51.8mm
